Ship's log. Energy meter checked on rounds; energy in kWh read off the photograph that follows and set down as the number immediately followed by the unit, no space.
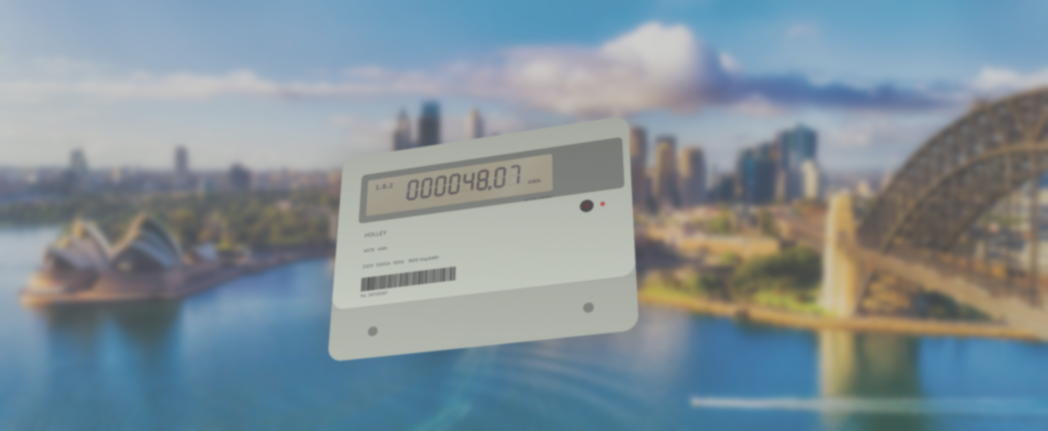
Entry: 48.07kWh
